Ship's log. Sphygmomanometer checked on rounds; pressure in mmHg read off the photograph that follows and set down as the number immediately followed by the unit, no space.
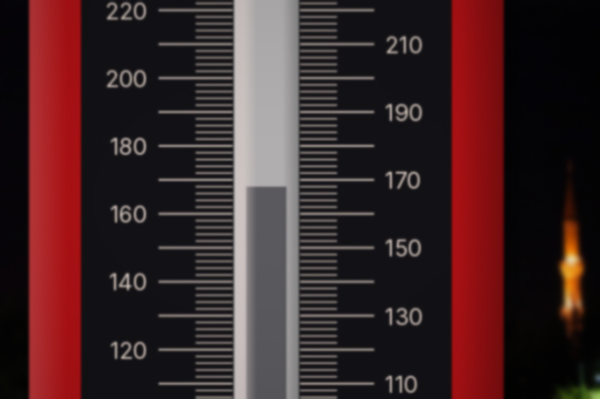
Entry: 168mmHg
